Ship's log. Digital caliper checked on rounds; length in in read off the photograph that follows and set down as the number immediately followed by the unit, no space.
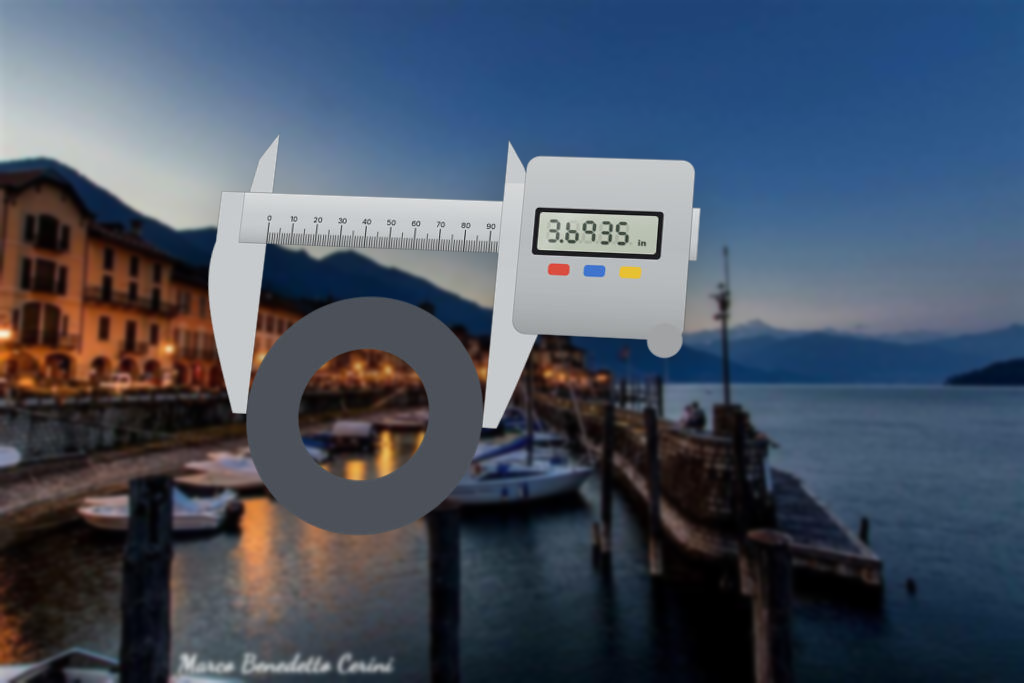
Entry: 3.6935in
